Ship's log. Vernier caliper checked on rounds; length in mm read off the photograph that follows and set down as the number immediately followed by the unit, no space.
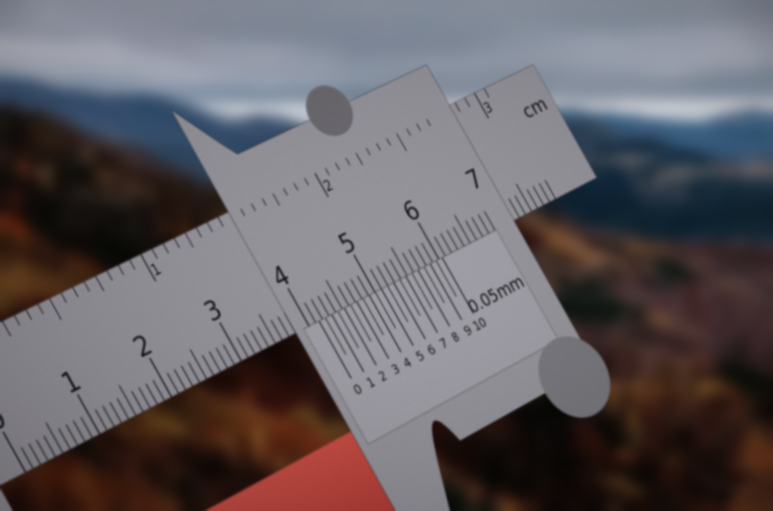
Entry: 41.5mm
